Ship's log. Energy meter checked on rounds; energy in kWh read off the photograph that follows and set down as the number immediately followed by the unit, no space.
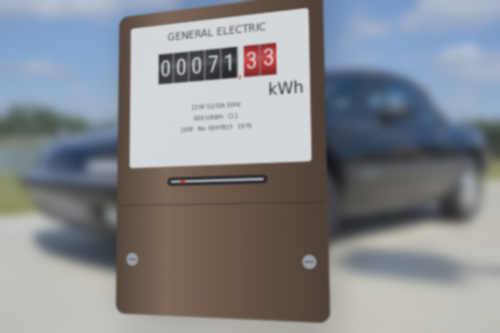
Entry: 71.33kWh
